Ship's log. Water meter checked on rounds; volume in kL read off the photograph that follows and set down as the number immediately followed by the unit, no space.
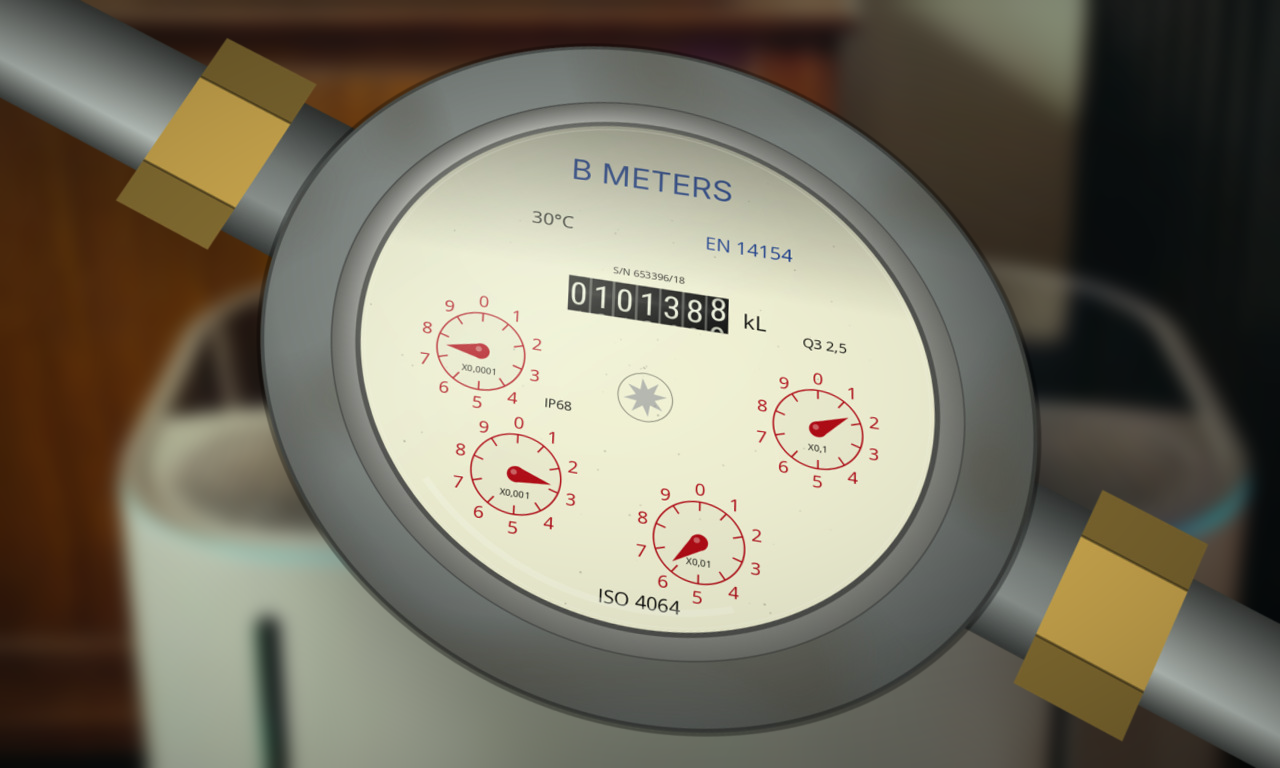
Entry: 101388.1627kL
